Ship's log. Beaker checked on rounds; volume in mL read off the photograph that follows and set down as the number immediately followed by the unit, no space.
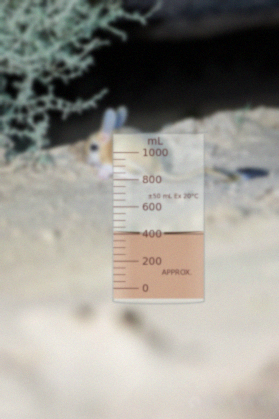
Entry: 400mL
